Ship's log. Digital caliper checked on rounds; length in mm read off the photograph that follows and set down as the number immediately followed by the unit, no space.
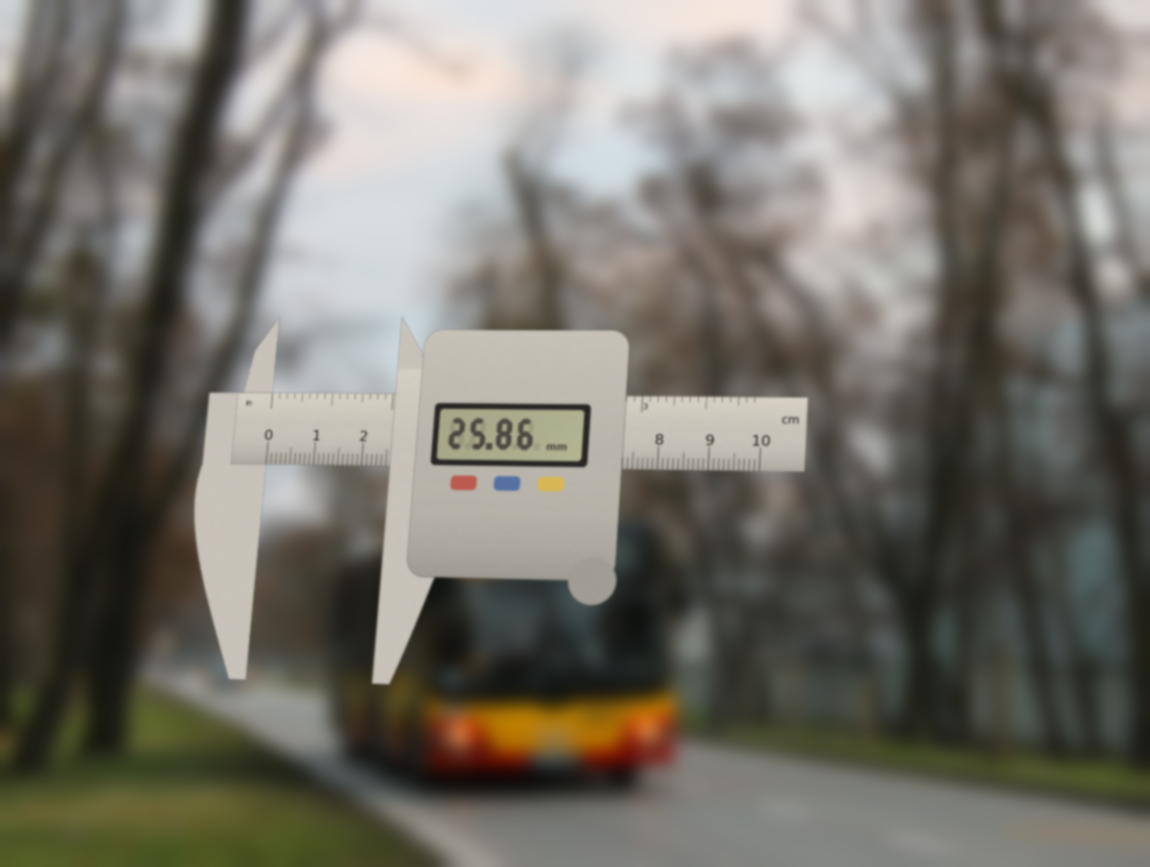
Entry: 25.86mm
